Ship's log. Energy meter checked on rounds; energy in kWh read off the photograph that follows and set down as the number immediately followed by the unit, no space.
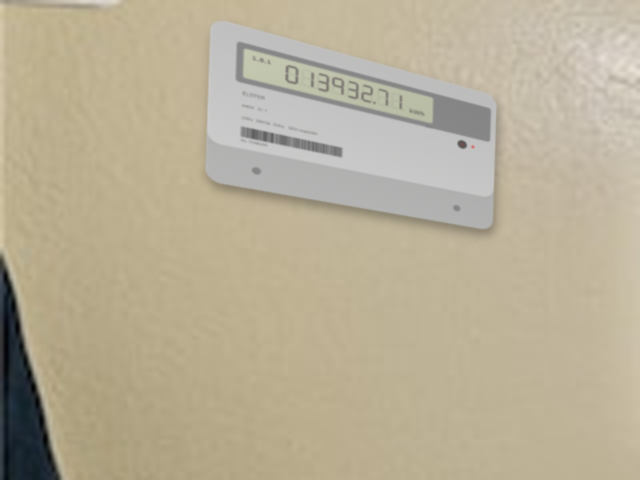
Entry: 13932.71kWh
